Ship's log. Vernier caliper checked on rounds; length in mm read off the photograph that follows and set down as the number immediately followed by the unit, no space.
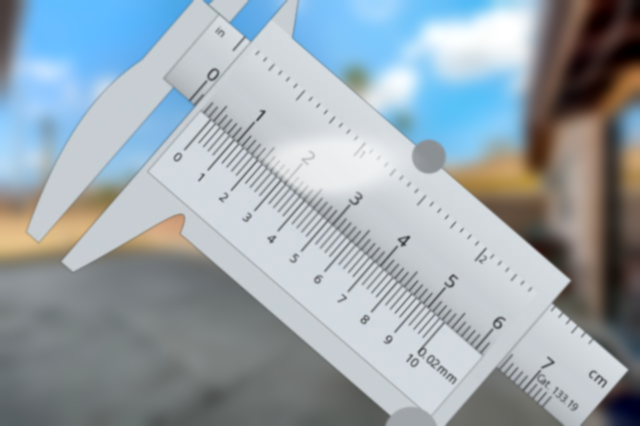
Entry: 4.5mm
